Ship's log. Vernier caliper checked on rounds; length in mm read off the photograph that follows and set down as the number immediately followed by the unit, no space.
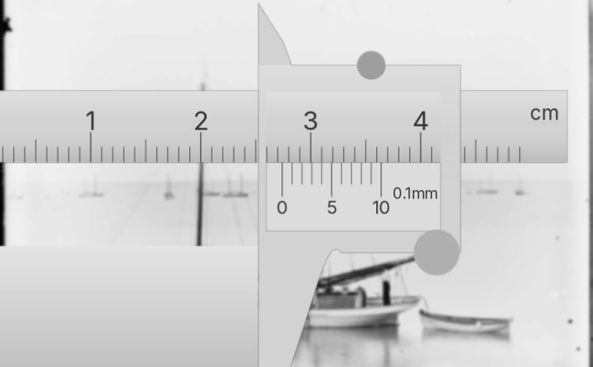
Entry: 27.4mm
